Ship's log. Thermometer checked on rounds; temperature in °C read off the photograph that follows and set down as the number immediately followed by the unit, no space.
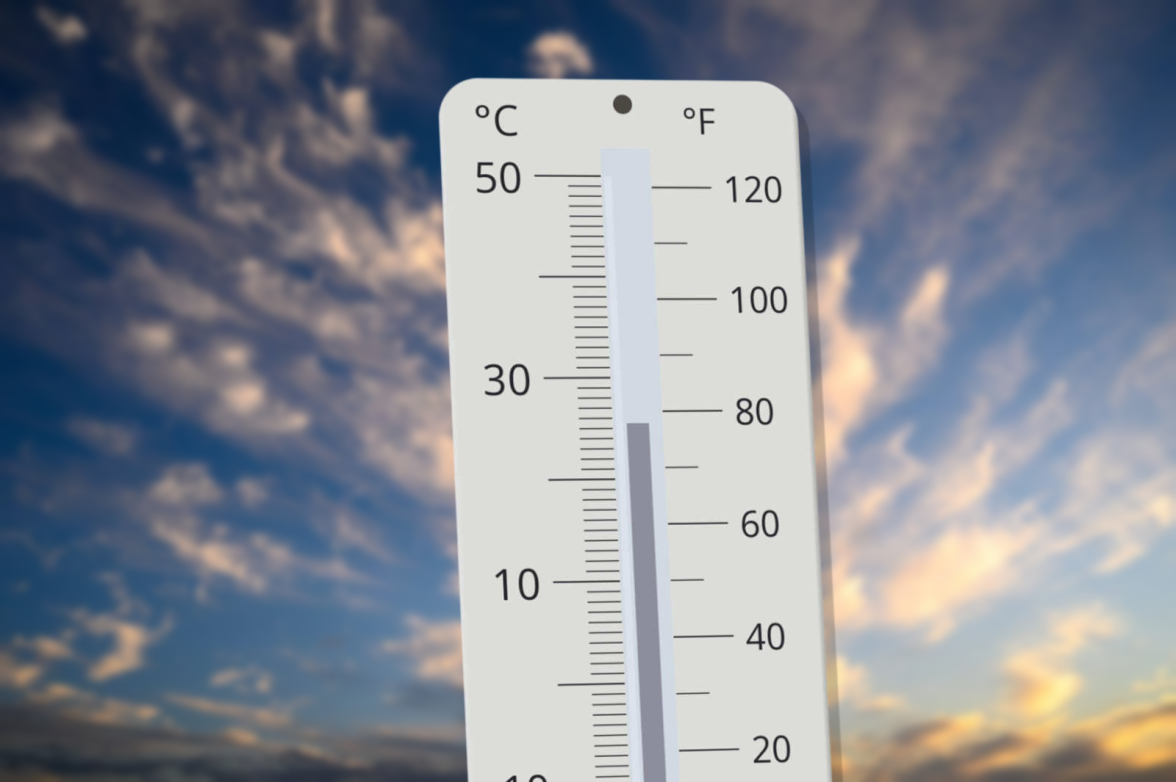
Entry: 25.5°C
